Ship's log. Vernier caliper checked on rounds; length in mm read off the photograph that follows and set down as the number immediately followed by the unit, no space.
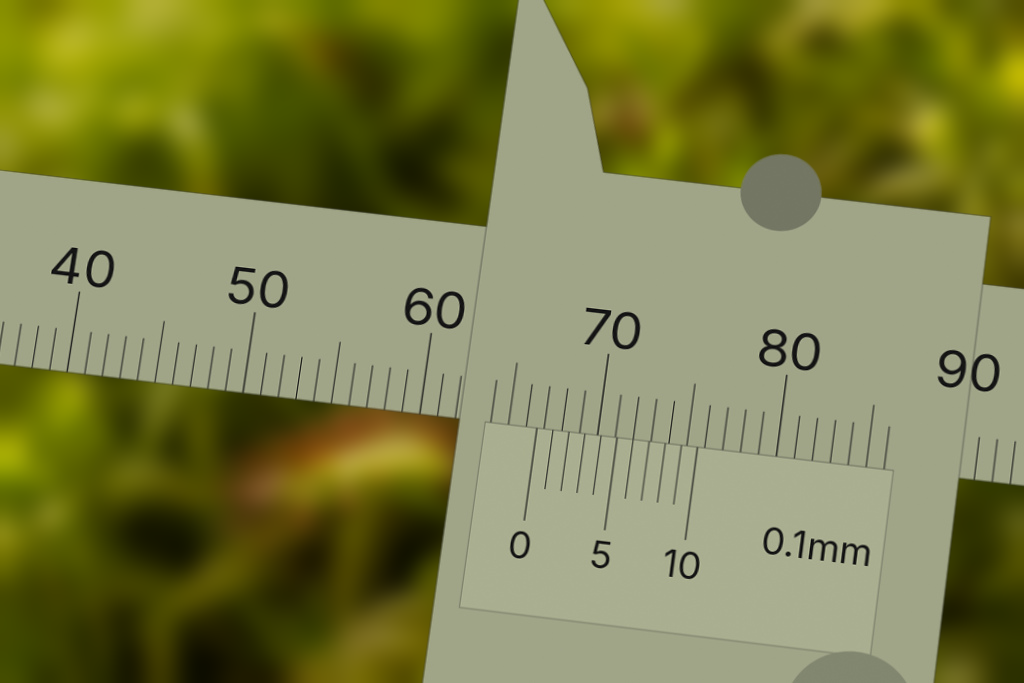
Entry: 66.6mm
